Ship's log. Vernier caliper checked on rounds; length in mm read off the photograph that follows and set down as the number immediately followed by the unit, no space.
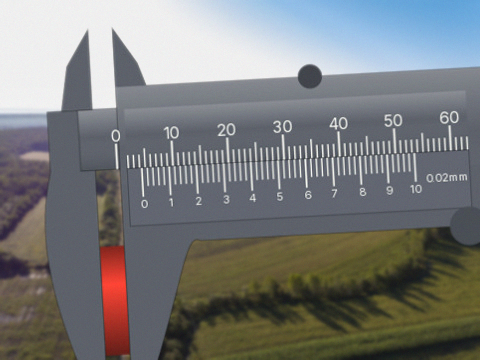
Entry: 4.4mm
